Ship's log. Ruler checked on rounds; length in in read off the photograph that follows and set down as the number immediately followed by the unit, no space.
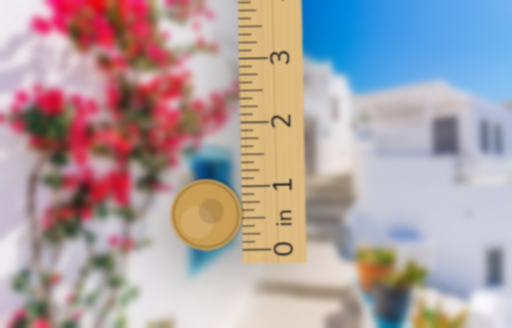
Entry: 1.125in
